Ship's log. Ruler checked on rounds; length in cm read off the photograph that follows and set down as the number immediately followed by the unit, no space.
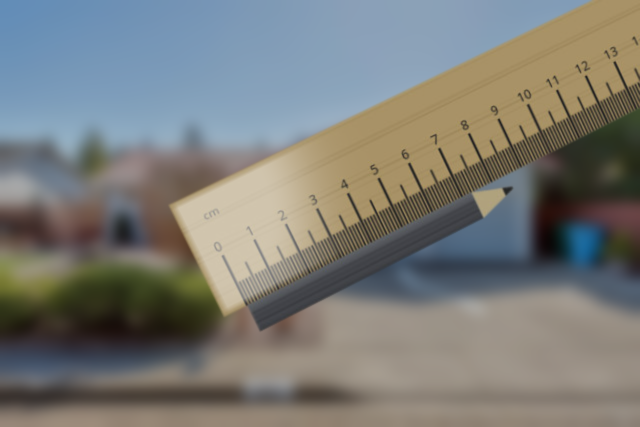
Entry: 8.5cm
